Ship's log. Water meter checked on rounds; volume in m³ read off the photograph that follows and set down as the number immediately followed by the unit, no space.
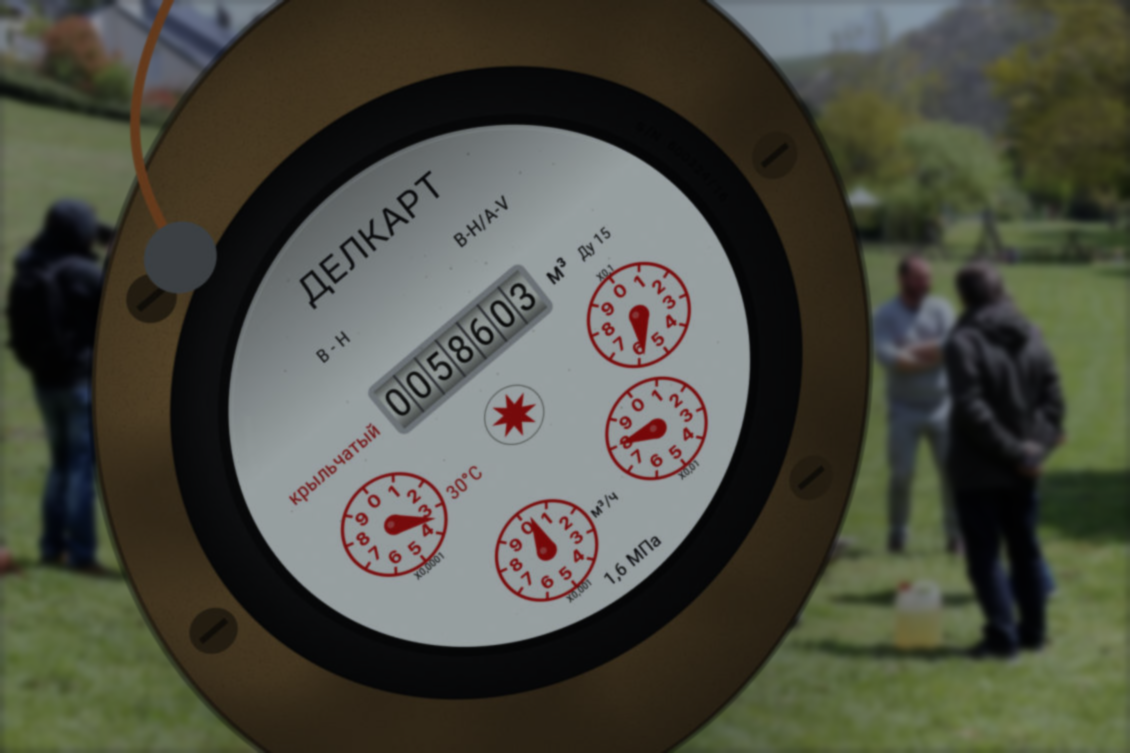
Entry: 58603.5803m³
